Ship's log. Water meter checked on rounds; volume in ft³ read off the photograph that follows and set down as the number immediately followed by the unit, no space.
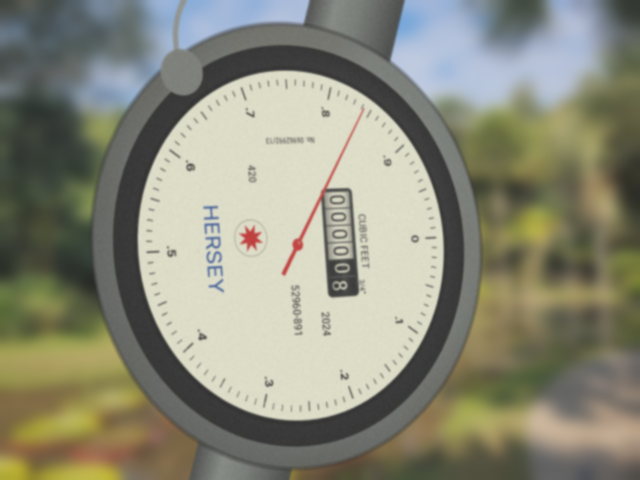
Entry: 7.84ft³
